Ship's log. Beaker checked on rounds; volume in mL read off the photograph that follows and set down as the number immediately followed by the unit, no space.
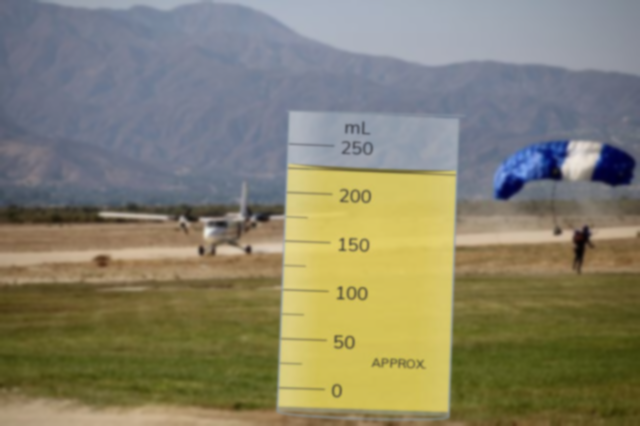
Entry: 225mL
